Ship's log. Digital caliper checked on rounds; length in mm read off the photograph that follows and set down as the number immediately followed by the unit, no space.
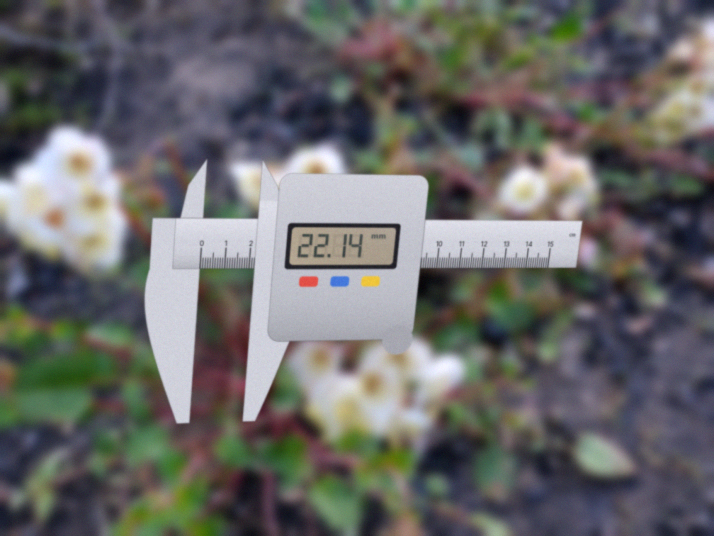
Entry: 22.14mm
